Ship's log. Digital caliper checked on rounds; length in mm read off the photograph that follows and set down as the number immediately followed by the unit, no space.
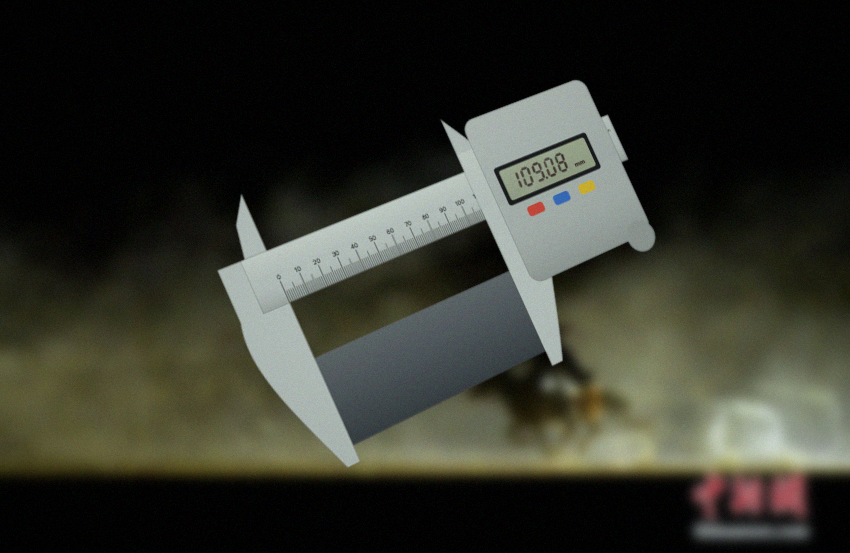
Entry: 109.08mm
